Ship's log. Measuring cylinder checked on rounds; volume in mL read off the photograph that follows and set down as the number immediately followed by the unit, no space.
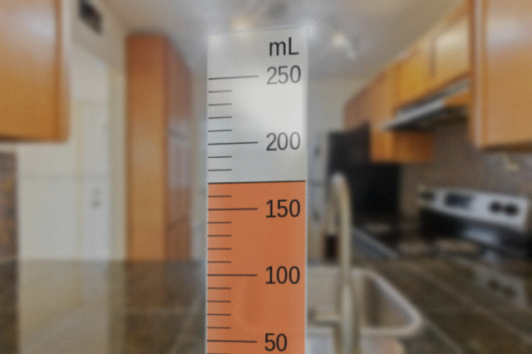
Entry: 170mL
